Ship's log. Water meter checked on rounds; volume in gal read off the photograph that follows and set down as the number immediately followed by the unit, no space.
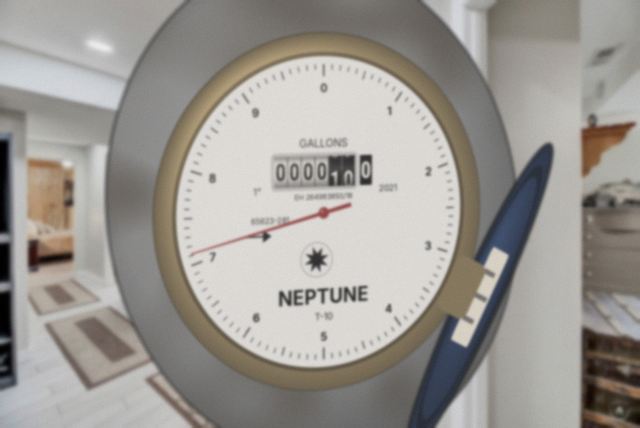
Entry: 97.1gal
